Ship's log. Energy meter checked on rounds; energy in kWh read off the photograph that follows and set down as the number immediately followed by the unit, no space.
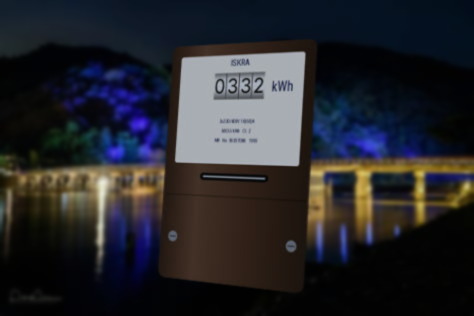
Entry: 332kWh
